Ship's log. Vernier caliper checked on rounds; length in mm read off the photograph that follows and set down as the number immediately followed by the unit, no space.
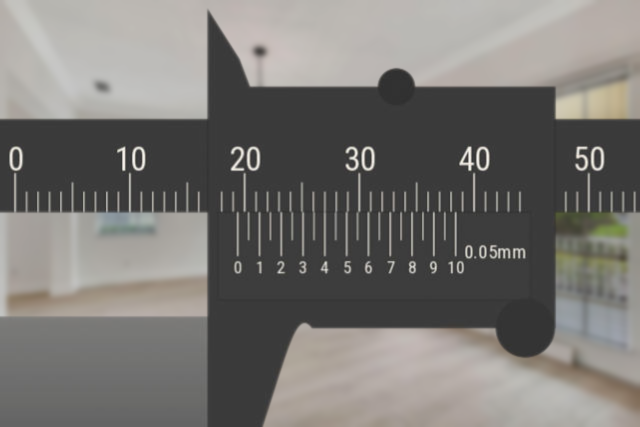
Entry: 19.4mm
